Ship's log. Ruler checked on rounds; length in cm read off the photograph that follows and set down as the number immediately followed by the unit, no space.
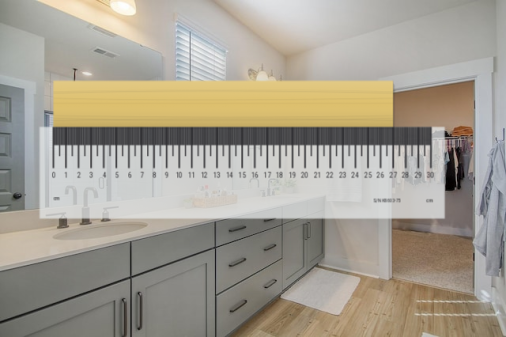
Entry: 27cm
